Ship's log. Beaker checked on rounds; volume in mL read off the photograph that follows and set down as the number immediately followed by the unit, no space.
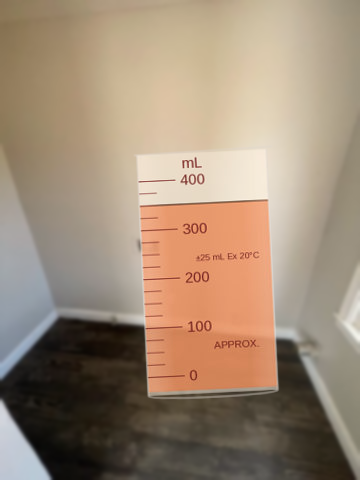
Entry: 350mL
